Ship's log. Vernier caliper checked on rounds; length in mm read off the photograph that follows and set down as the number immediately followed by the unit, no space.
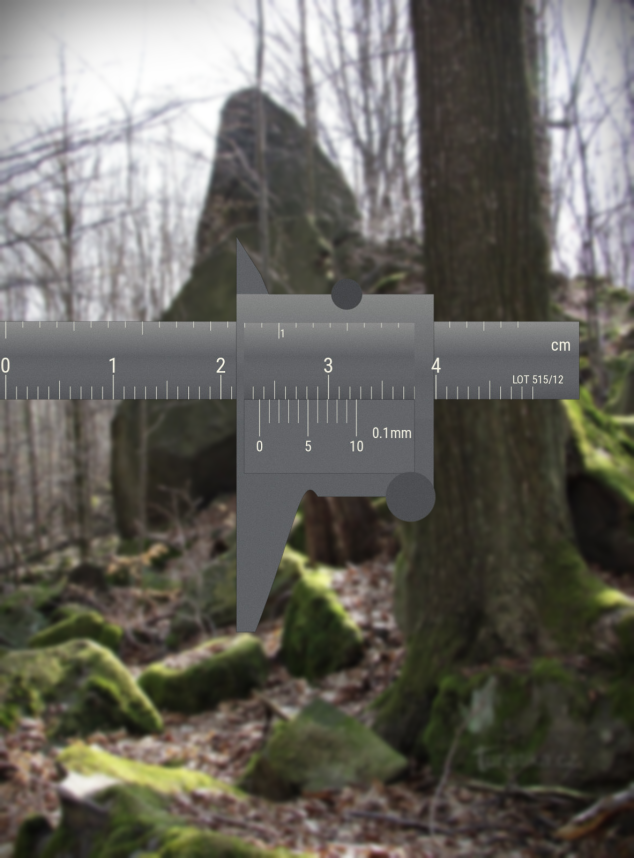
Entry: 23.6mm
